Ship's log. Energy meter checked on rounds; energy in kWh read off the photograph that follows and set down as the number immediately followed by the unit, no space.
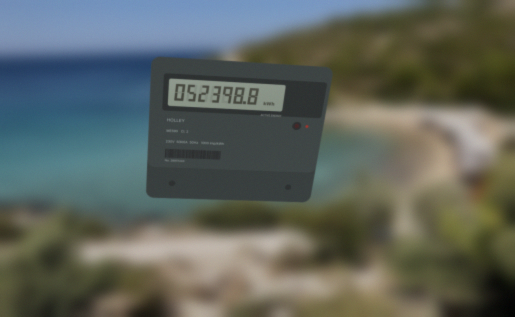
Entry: 52398.8kWh
